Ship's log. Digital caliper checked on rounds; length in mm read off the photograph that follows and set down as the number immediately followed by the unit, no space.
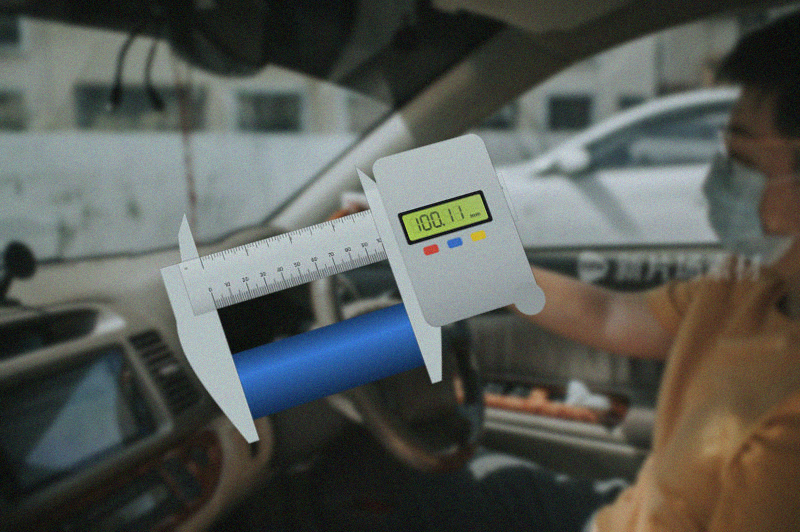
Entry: 100.11mm
